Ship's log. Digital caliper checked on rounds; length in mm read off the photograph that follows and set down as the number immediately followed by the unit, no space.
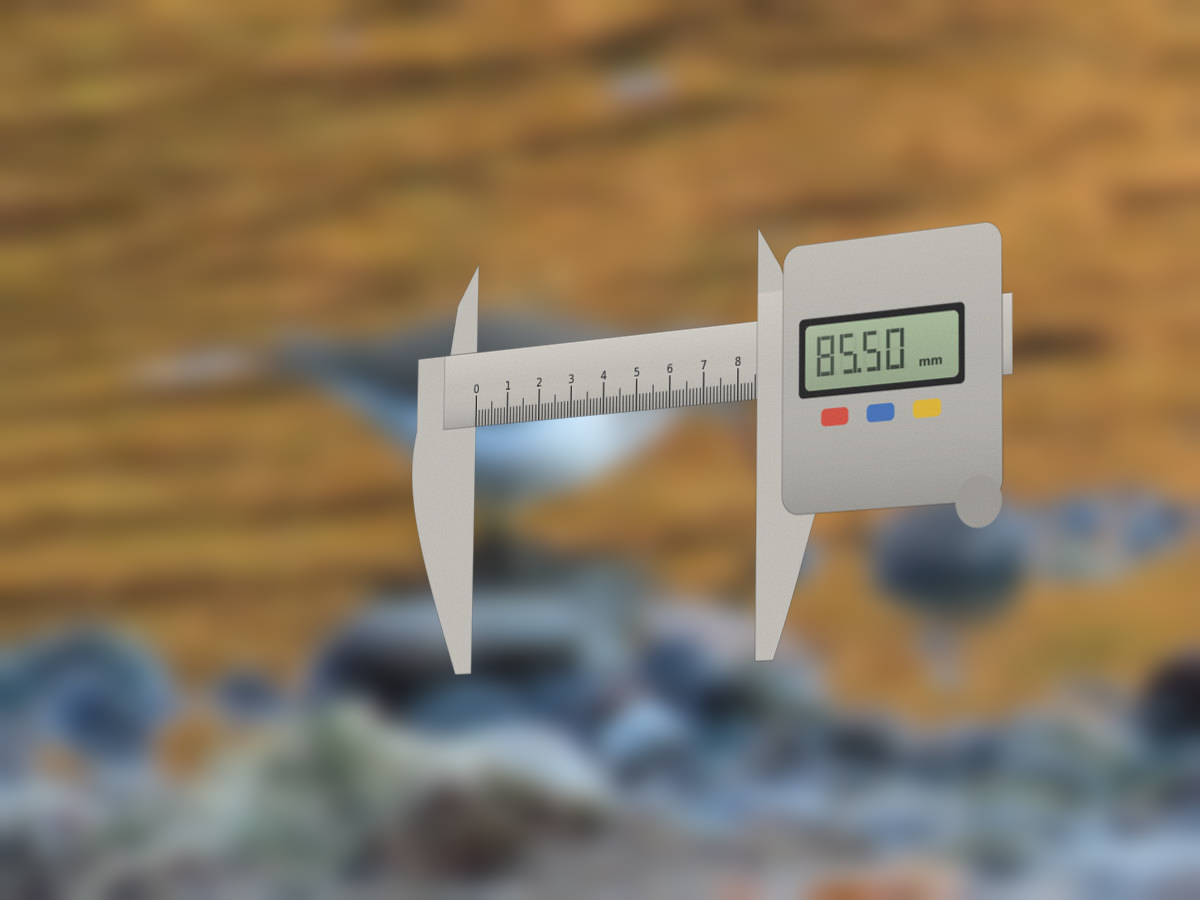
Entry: 85.50mm
